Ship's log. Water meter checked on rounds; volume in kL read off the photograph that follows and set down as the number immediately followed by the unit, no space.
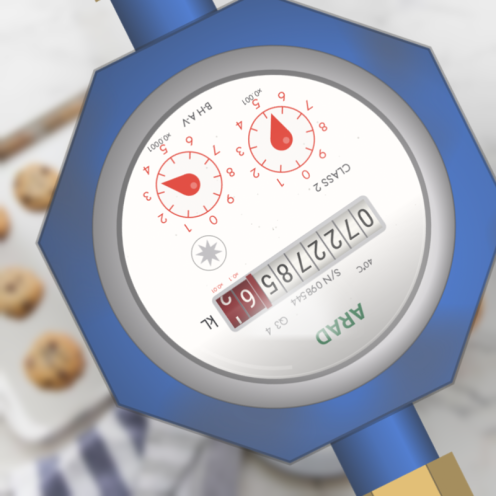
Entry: 722785.6153kL
